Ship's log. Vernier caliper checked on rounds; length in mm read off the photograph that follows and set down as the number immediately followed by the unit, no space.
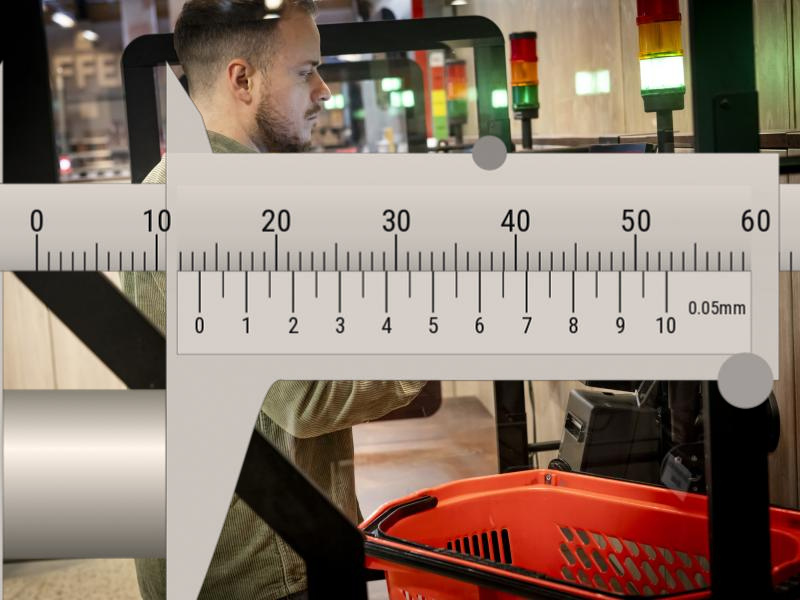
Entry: 13.6mm
